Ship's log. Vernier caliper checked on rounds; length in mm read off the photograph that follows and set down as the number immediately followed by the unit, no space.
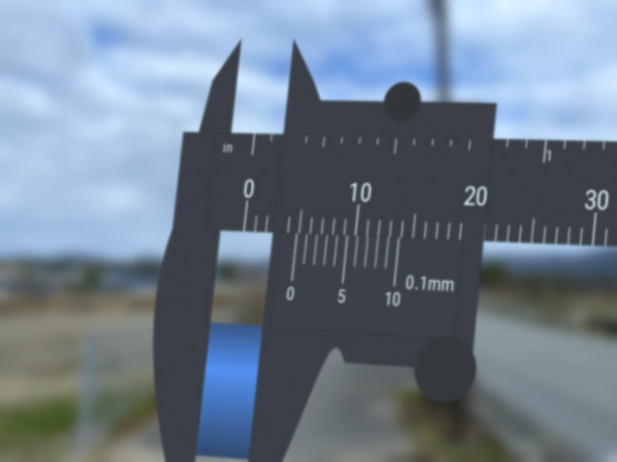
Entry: 4.8mm
